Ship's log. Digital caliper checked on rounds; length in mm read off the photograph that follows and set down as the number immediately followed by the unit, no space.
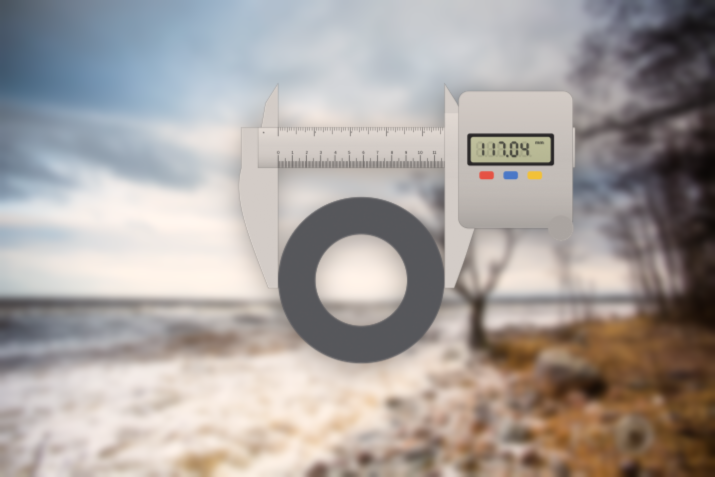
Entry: 117.04mm
